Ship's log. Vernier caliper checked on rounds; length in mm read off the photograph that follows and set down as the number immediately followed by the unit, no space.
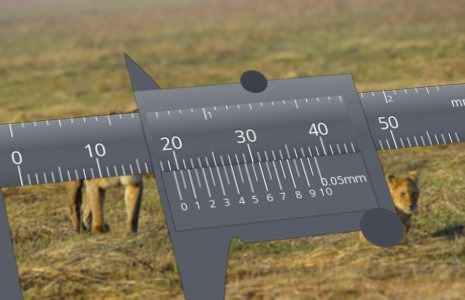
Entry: 19.4mm
